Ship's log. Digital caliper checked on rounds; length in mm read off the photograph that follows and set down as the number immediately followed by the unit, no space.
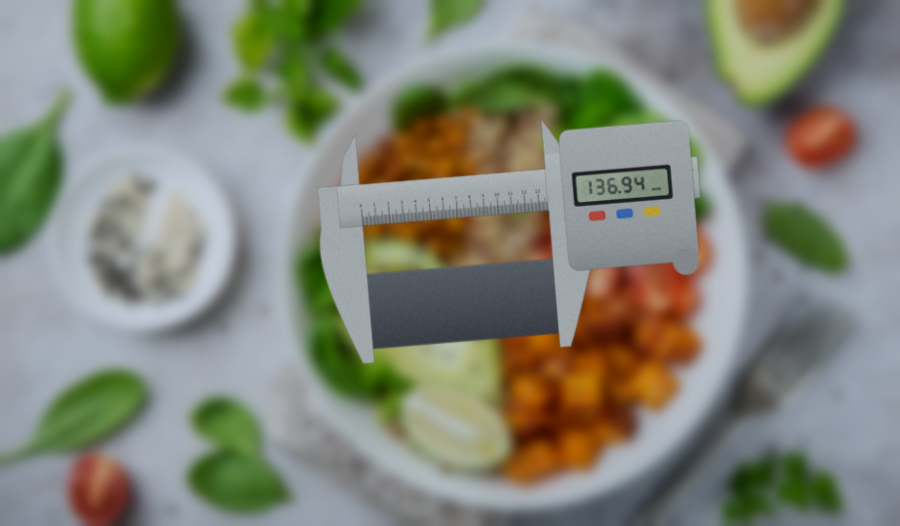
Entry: 136.94mm
